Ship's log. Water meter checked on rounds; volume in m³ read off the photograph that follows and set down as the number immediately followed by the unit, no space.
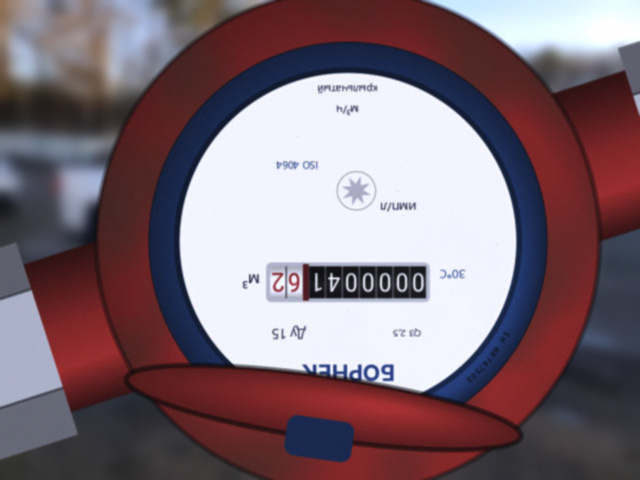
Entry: 41.62m³
